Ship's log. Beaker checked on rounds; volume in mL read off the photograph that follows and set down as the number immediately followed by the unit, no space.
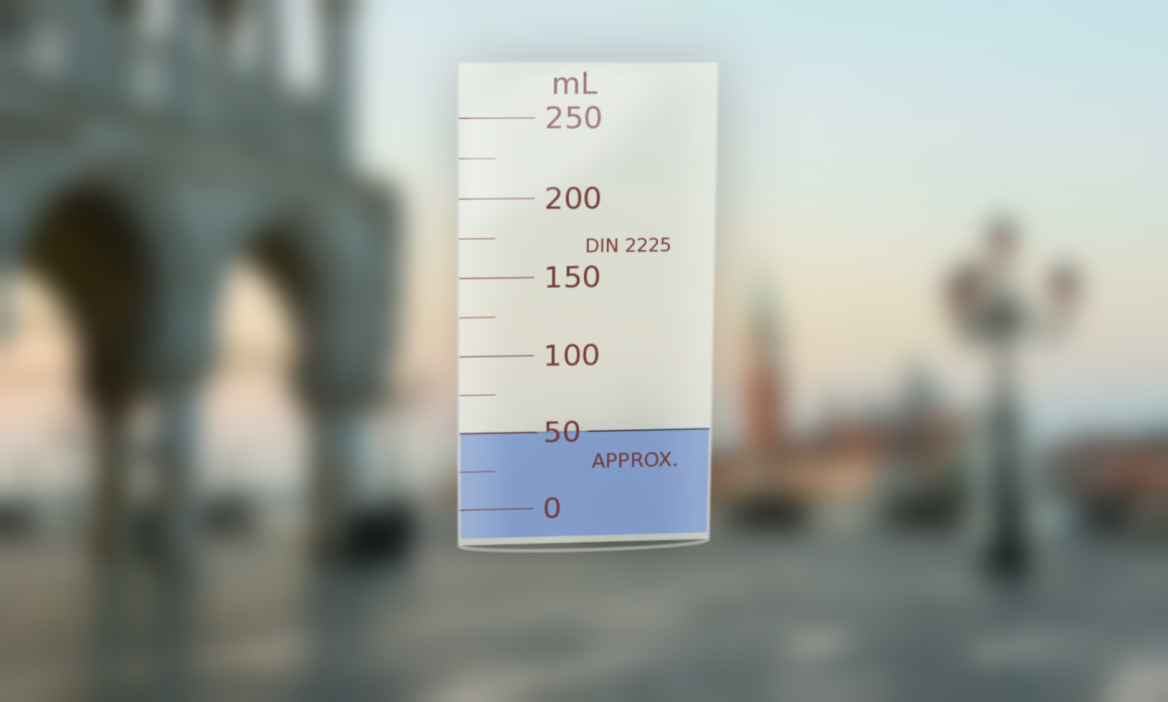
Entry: 50mL
